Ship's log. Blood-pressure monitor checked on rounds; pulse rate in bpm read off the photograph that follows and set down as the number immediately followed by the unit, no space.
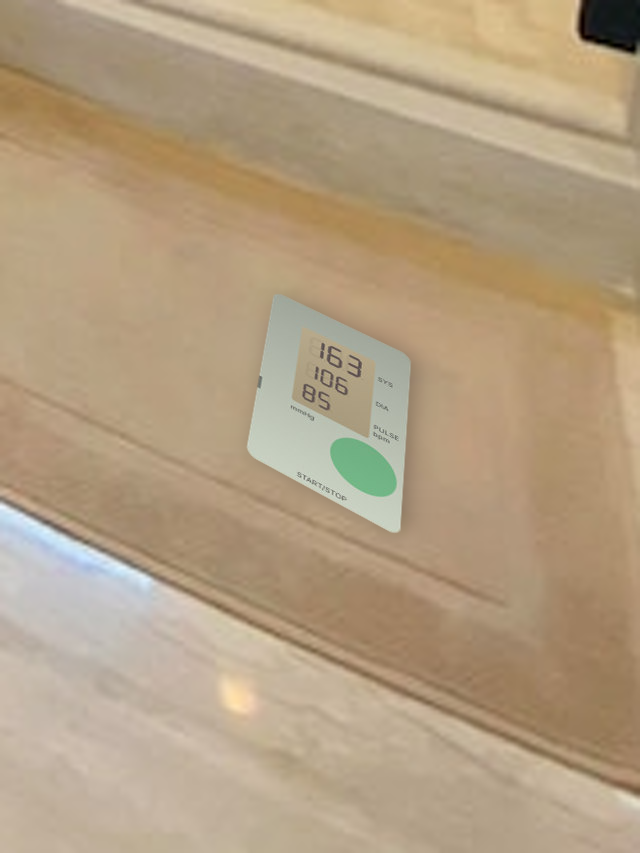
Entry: 85bpm
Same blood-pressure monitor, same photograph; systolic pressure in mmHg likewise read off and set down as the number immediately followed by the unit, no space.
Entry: 163mmHg
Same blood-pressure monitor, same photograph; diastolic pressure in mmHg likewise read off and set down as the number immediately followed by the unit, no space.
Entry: 106mmHg
